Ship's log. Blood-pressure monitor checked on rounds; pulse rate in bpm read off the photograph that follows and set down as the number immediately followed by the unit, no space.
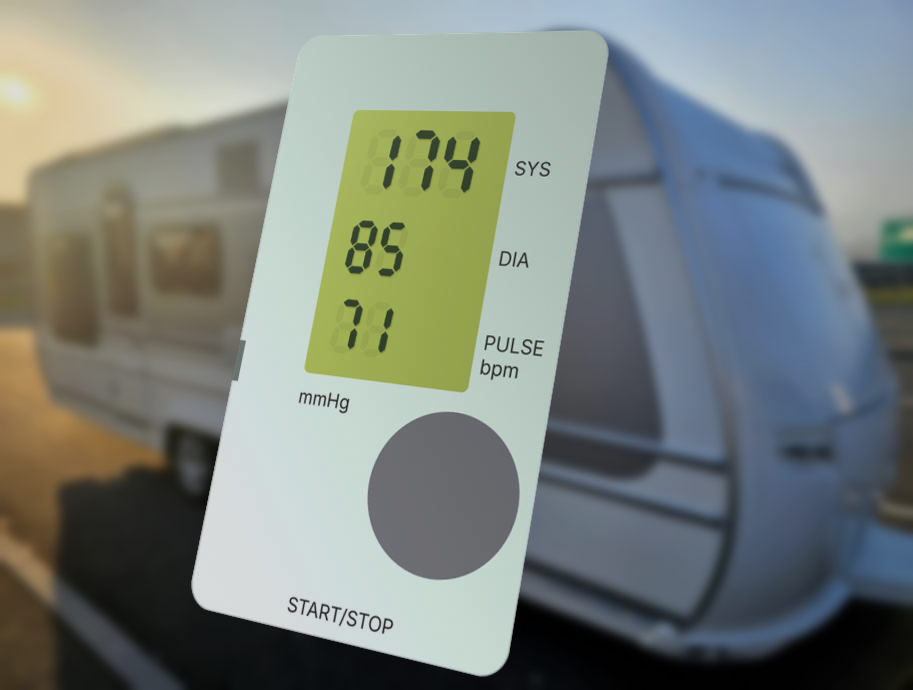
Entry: 71bpm
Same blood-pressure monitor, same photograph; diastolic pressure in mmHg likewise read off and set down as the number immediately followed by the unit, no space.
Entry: 85mmHg
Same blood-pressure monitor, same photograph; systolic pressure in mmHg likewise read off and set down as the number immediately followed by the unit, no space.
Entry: 174mmHg
